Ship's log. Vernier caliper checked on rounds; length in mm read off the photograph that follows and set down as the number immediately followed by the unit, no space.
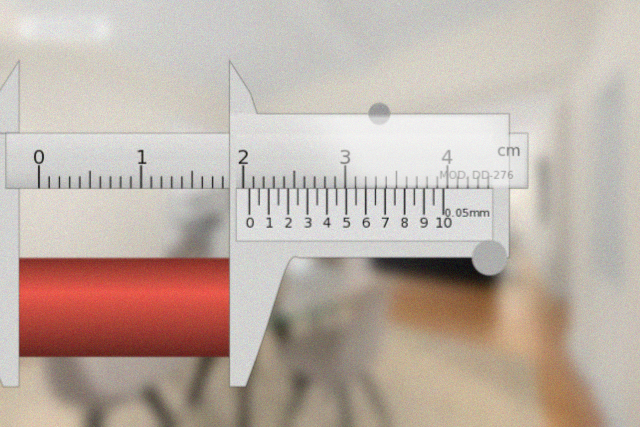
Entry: 20.6mm
